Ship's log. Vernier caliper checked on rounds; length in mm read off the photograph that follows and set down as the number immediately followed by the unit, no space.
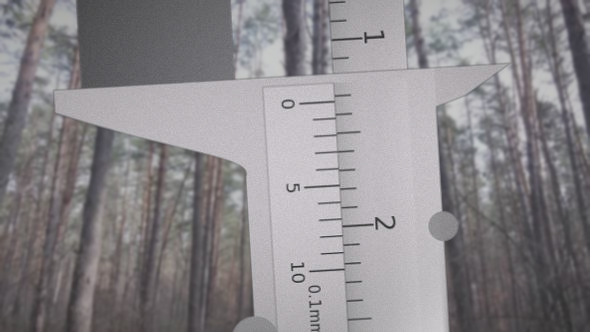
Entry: 13.3mm
